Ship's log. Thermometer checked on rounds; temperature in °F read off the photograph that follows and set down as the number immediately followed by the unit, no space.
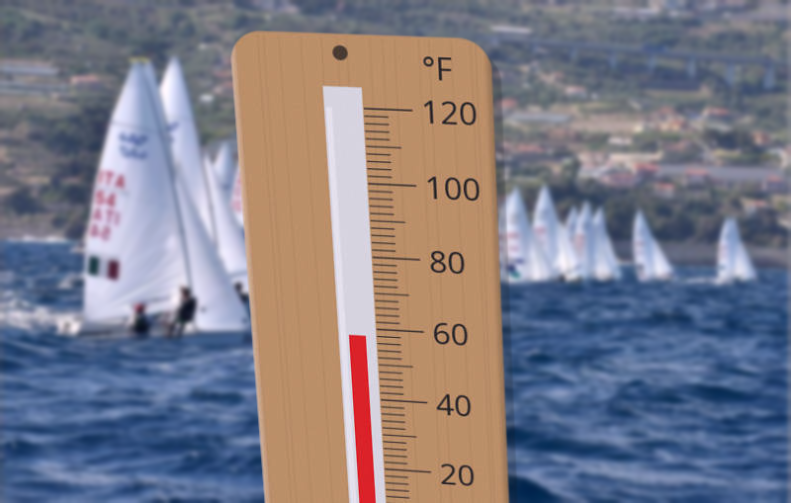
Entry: 58°F
